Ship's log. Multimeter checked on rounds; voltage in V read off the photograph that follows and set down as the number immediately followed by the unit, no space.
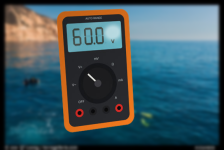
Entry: 60.0V
